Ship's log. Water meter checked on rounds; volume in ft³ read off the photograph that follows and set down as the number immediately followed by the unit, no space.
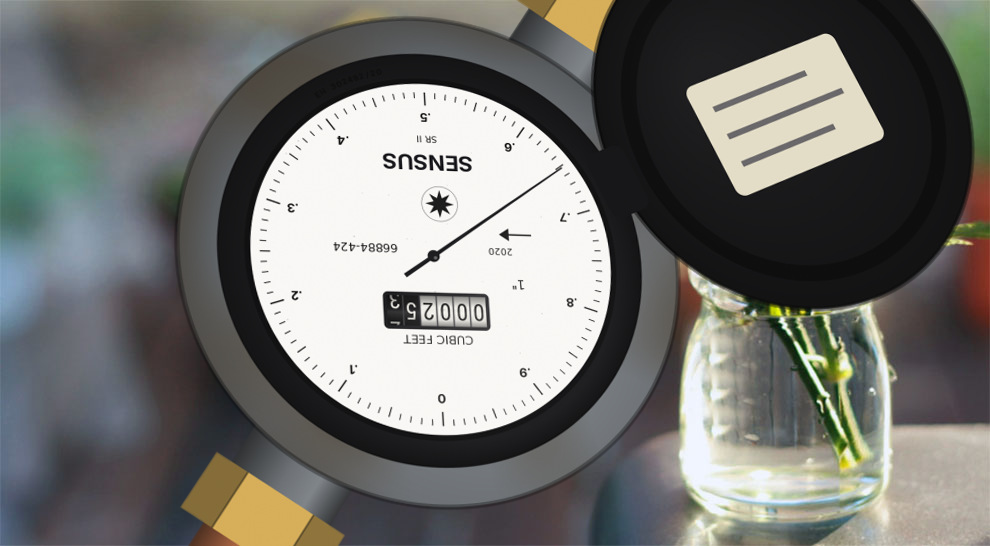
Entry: 252.65ft³
